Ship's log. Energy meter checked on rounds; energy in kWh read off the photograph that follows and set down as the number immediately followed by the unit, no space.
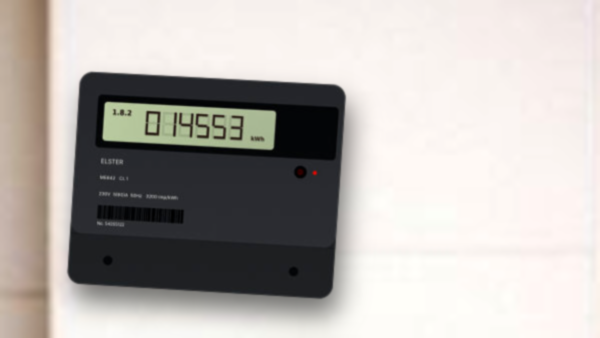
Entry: 14553kWh
